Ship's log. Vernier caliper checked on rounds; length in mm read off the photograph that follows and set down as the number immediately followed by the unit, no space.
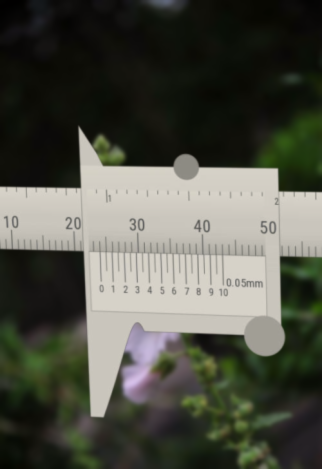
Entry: 24.0mm
